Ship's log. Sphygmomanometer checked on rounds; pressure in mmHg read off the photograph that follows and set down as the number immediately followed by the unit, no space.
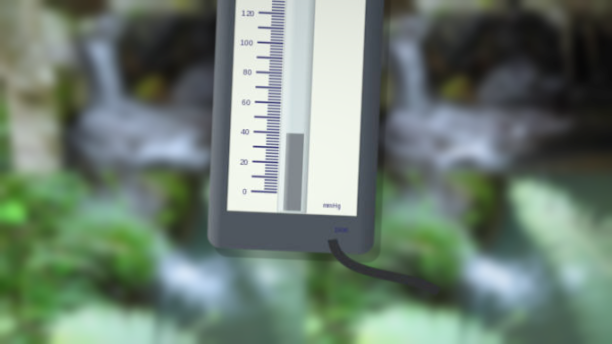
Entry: 40mmHg
